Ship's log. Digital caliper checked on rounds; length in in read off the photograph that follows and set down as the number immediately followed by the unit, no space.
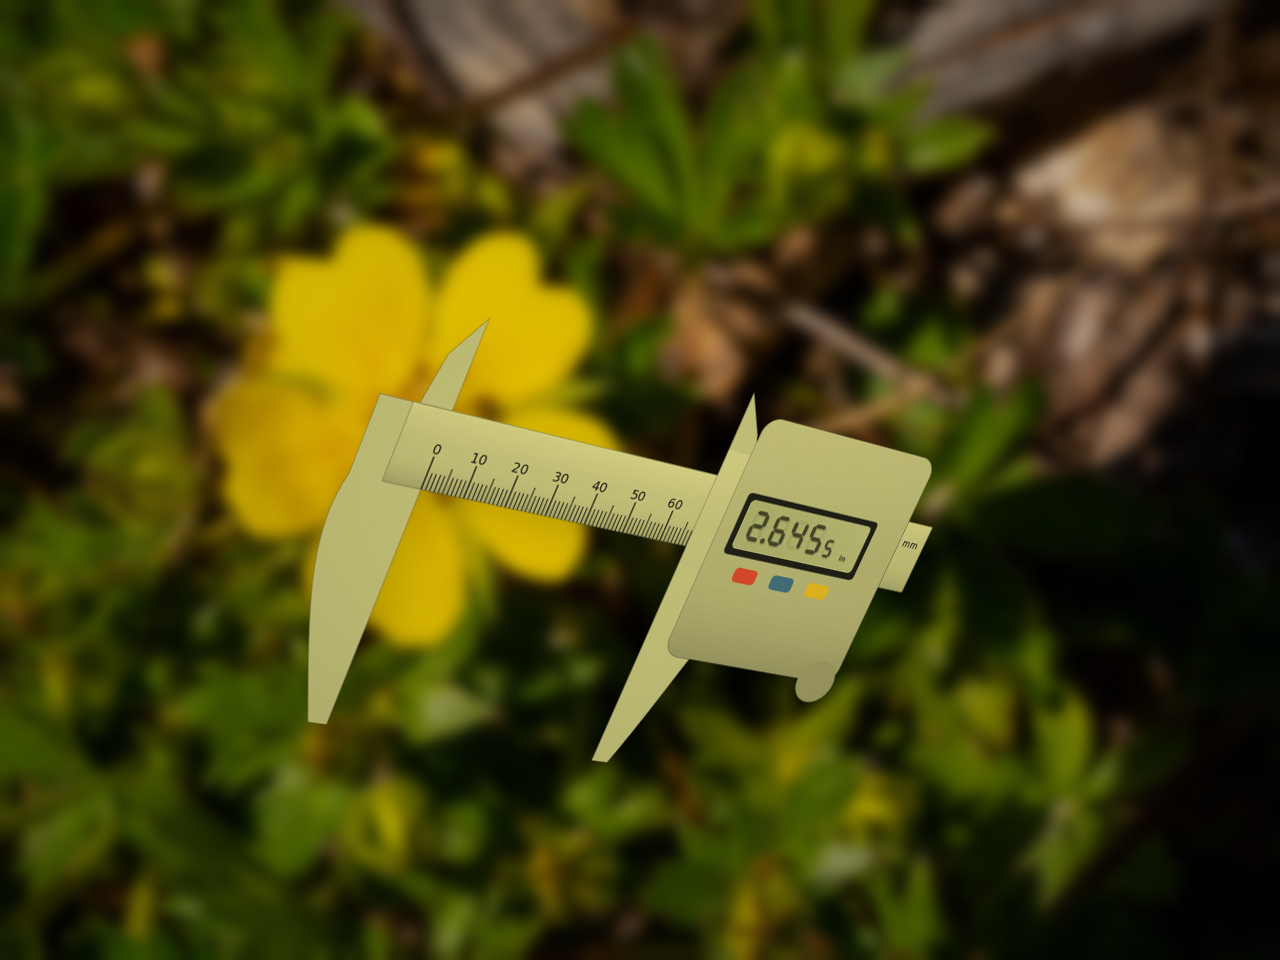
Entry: 2.6455in
